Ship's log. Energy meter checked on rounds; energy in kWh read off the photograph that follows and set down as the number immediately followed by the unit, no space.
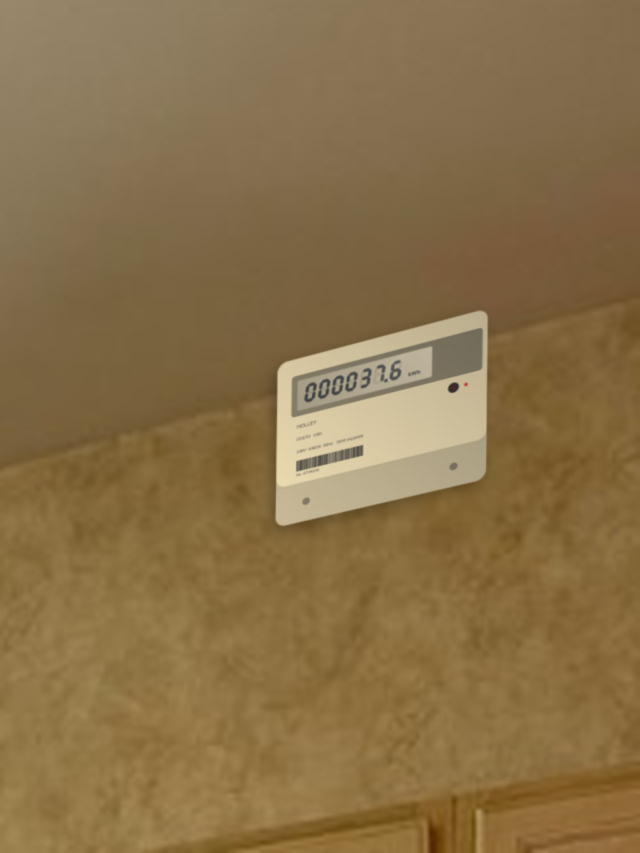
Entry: 37.6kWh
